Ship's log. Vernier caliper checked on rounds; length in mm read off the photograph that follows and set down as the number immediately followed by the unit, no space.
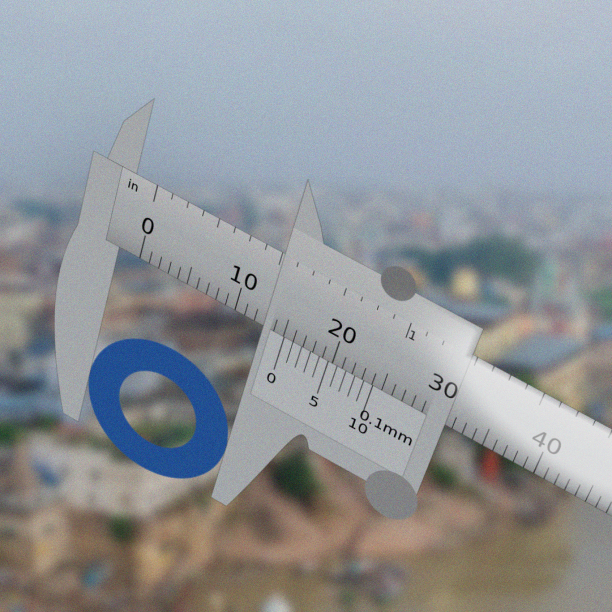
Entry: 15.1mm
